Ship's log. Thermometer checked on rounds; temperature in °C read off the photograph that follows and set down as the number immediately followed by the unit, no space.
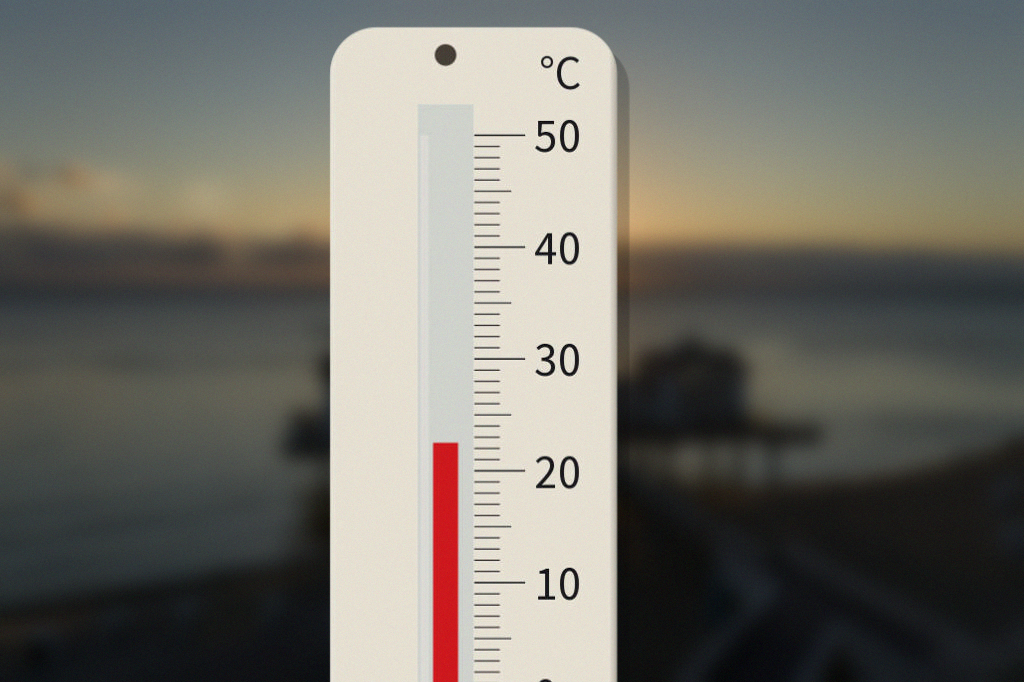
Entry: 22.5°C
